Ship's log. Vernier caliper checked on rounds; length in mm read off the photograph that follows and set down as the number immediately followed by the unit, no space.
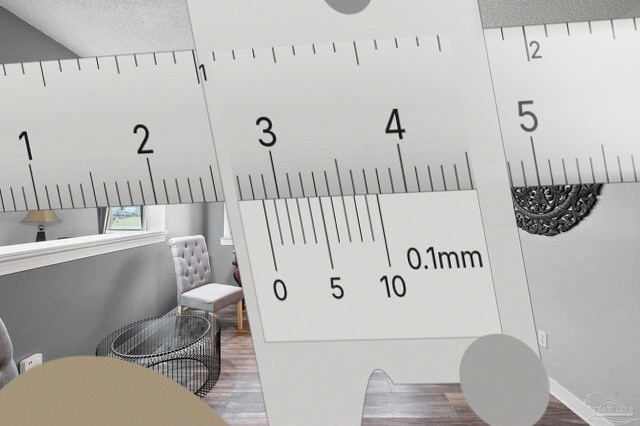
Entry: 28.7mm
